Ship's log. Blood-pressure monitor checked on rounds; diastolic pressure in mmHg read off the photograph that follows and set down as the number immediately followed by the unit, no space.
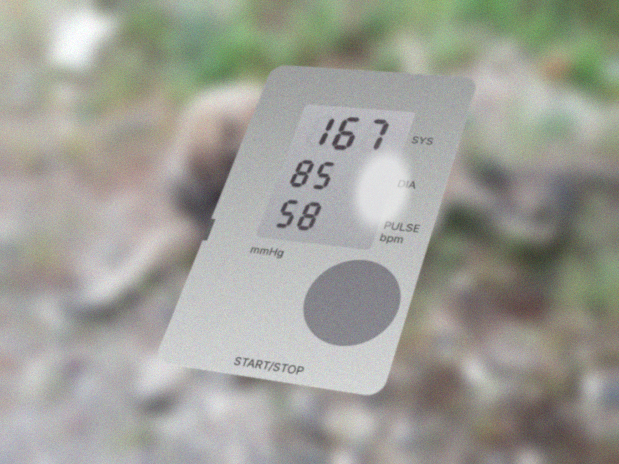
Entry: 85mmHg
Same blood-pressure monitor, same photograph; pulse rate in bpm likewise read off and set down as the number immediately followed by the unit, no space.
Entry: 58bpm
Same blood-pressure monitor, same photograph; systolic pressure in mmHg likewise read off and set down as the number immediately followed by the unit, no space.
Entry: 167mmHg
